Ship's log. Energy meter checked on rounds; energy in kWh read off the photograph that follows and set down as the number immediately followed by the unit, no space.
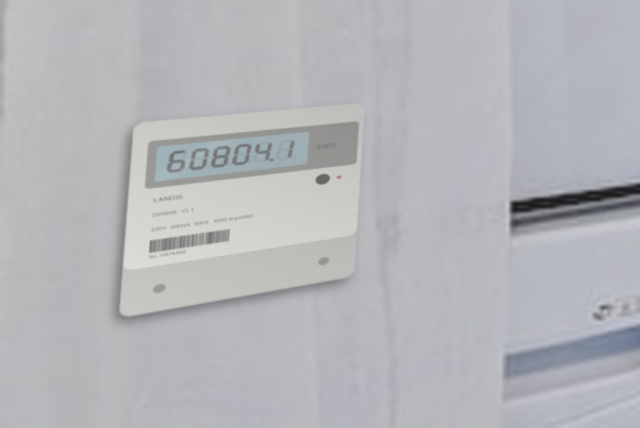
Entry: 60804.1kWh
